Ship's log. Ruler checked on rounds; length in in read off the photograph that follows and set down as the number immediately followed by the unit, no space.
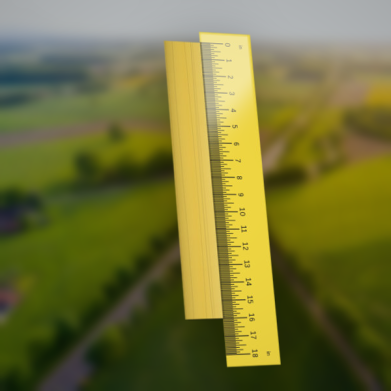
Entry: 16in
